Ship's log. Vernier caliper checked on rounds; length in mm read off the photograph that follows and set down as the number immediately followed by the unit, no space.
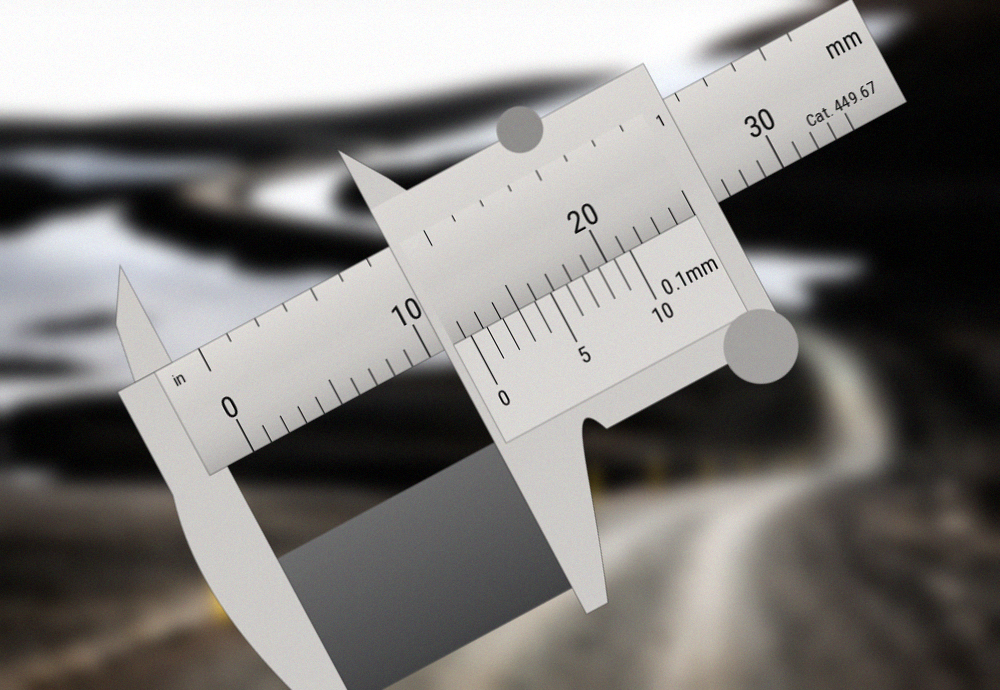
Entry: 12.3mm
